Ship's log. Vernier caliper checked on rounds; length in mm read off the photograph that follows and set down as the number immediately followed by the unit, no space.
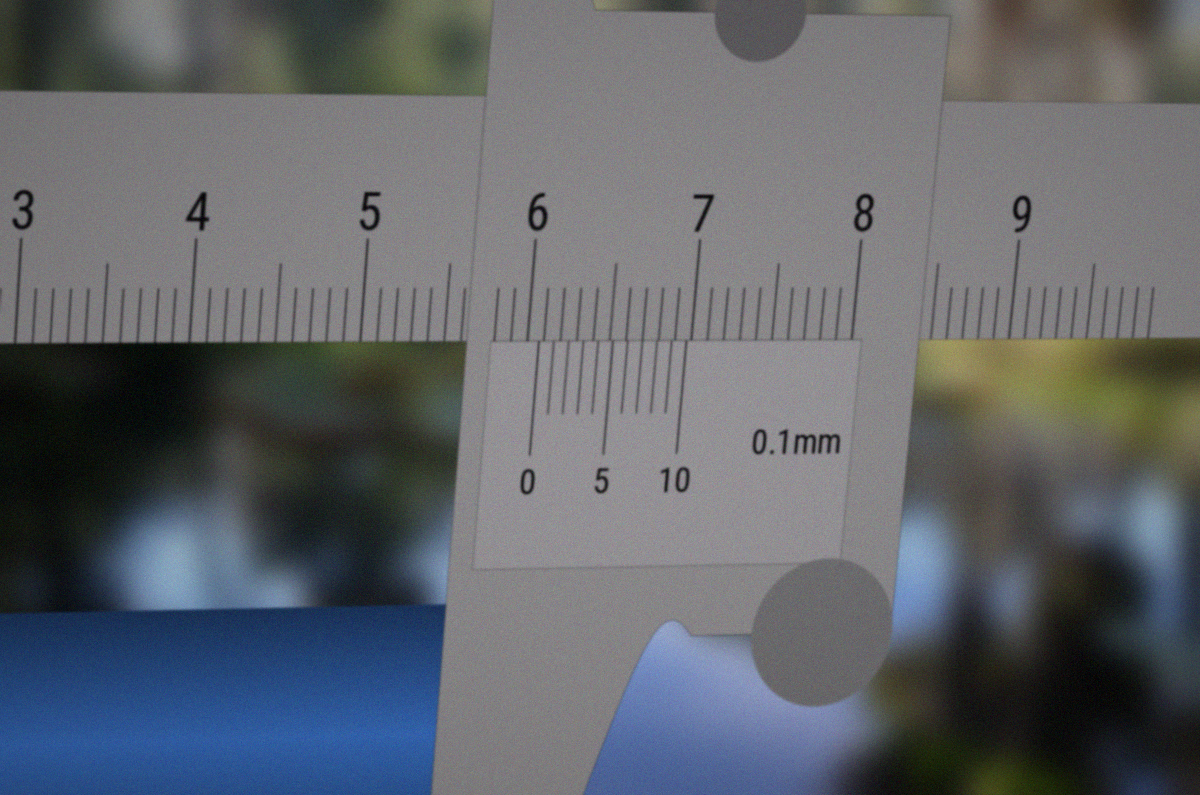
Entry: 60.7mm
